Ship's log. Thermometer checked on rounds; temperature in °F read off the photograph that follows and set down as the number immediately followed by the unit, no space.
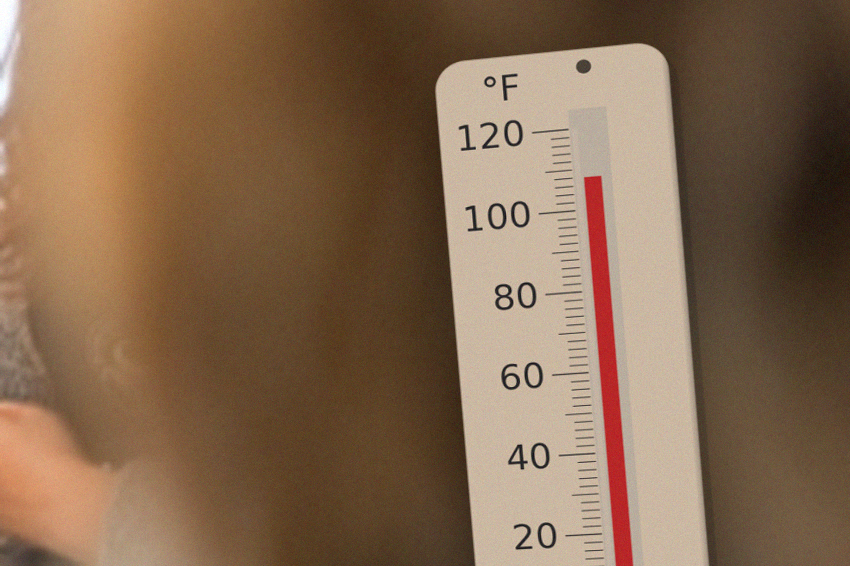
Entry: 108°F
